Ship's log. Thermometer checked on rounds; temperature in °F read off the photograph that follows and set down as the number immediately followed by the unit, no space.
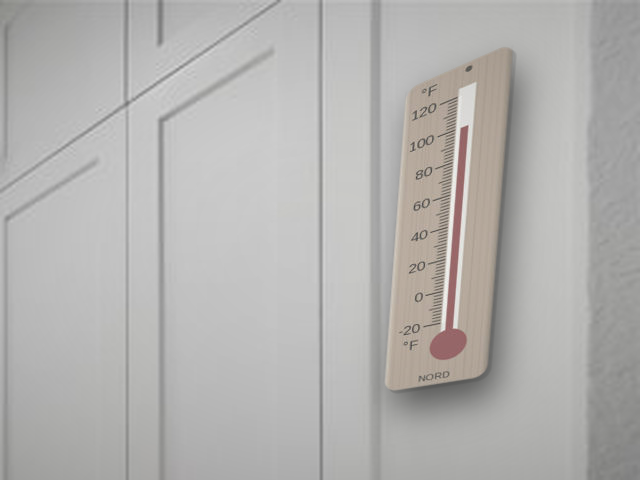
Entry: 100°F
